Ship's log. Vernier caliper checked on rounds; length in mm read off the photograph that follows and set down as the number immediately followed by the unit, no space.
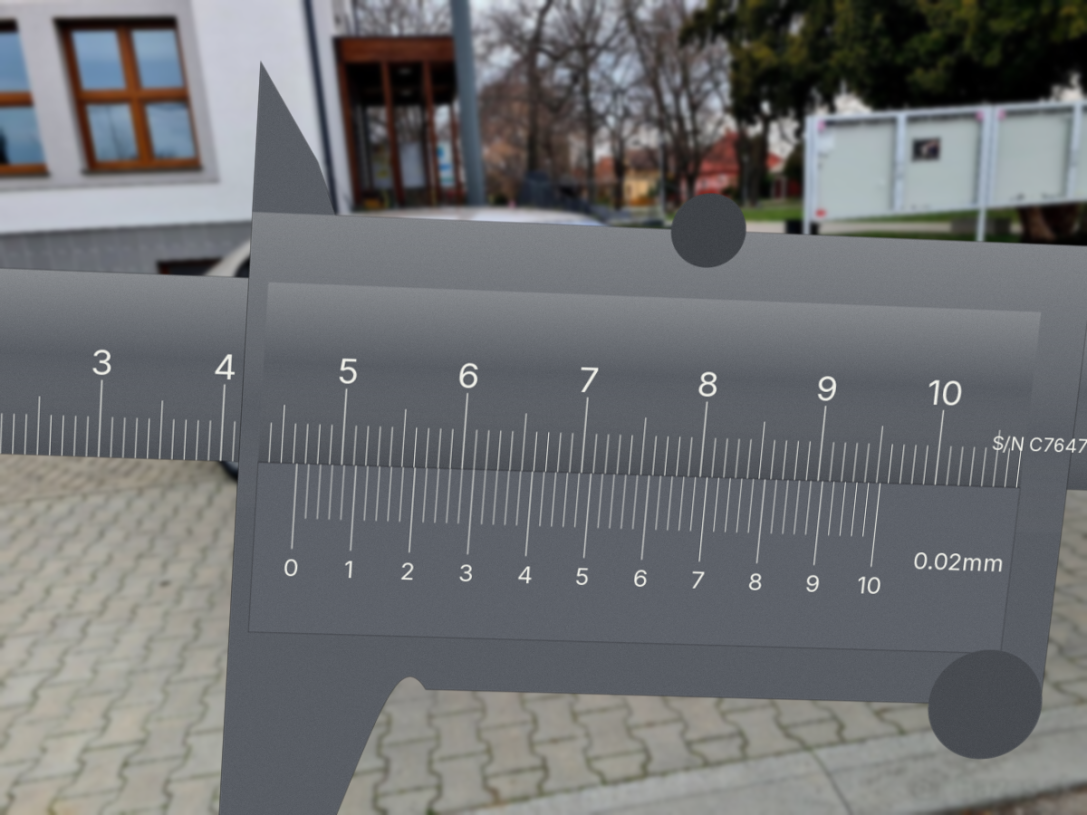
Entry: 46.3mm
